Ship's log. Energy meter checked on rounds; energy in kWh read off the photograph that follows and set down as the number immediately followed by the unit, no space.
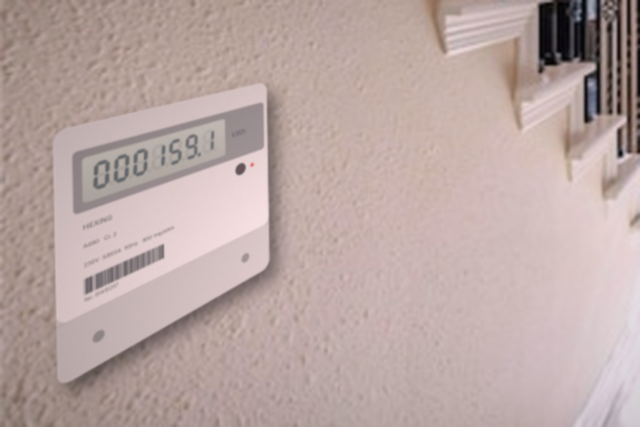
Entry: 159.1kWh
